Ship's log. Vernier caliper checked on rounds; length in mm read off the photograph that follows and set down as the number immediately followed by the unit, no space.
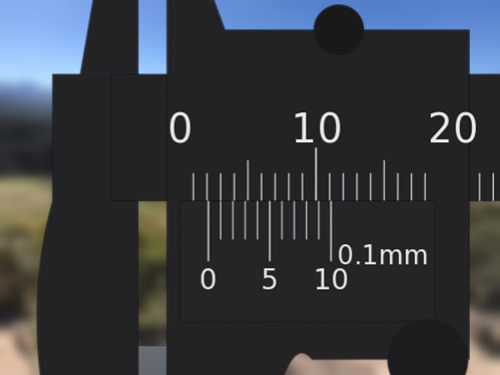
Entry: 2.1mm
